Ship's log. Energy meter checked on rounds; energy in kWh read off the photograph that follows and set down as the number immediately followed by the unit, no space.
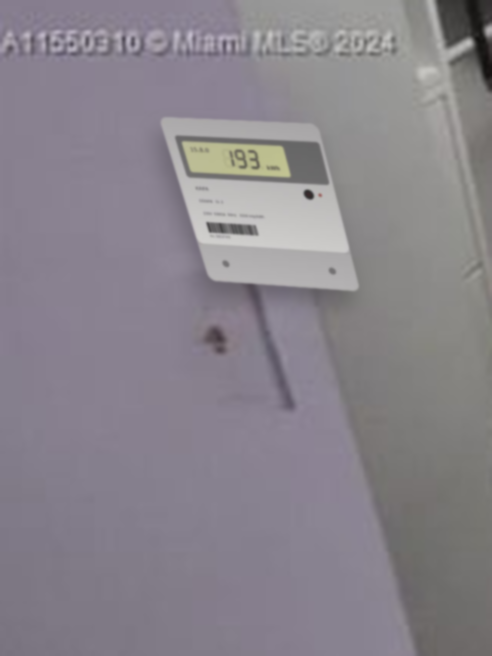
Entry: 193kWh
